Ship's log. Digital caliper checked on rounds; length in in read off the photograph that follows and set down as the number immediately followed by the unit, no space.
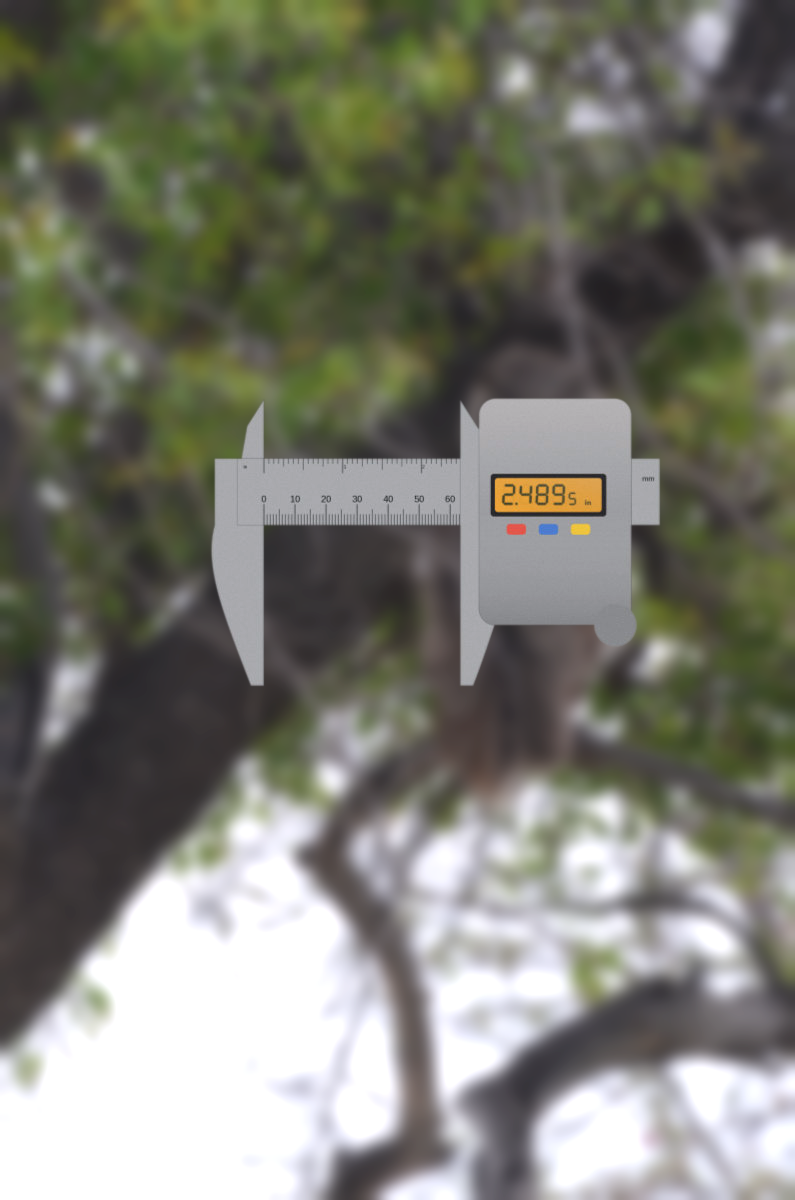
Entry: 2.4895in
